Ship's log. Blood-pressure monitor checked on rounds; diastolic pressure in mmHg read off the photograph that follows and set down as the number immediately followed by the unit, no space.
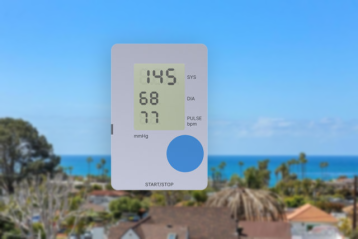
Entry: 68mmHg
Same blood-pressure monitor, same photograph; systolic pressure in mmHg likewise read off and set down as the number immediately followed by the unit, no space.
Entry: 145mmHg
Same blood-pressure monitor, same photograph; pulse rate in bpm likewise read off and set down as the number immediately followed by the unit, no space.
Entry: 77bpm
